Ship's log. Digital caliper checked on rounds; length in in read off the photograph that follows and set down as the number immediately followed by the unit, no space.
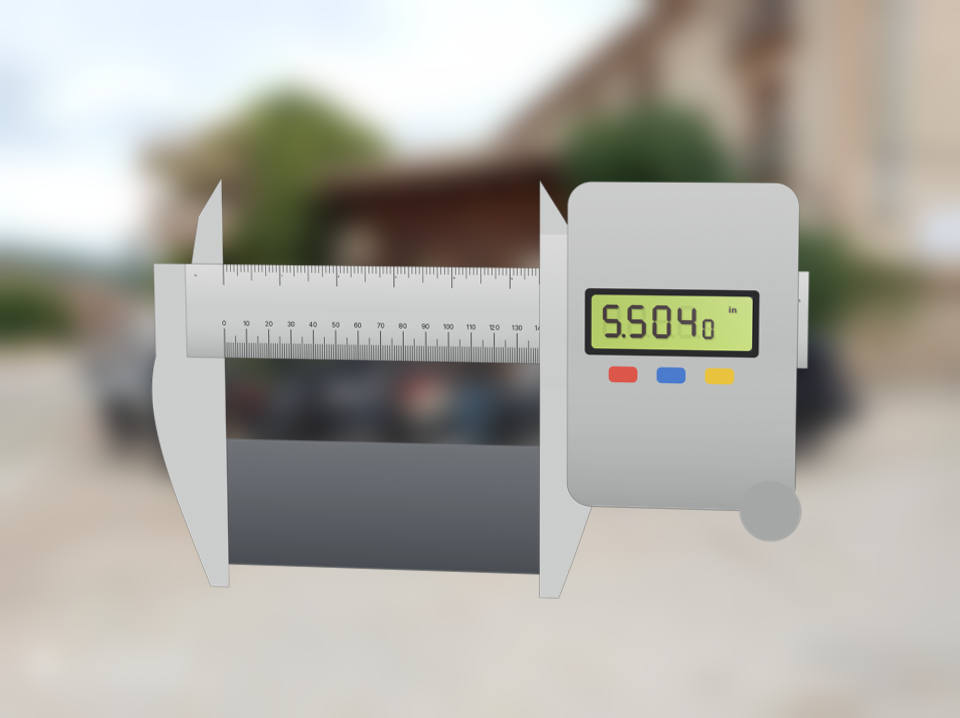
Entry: 5.5040in
